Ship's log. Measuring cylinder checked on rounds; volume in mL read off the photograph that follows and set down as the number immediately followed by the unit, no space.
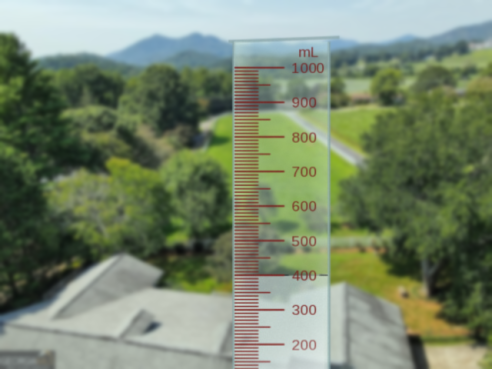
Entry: 400mL
